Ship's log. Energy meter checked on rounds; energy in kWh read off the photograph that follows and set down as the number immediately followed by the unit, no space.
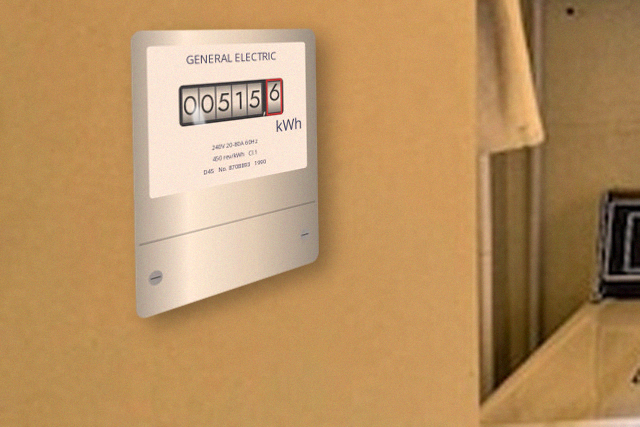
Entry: 515.6kWh
